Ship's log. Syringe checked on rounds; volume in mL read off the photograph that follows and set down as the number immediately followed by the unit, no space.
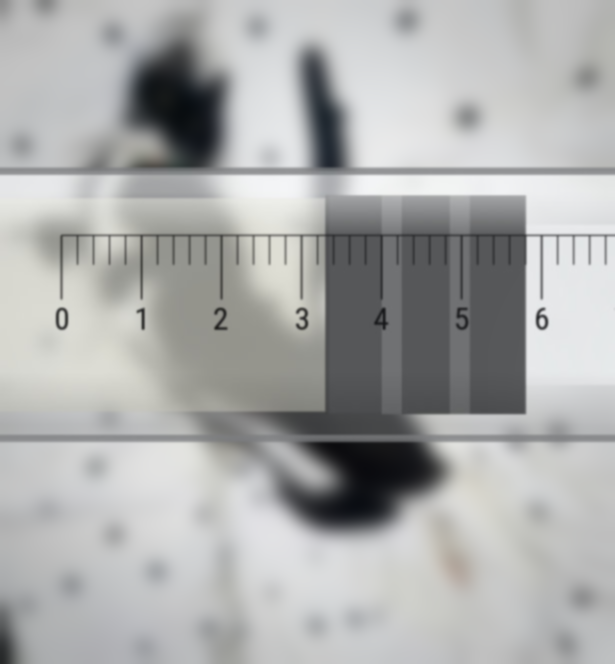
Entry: 3.3mL
